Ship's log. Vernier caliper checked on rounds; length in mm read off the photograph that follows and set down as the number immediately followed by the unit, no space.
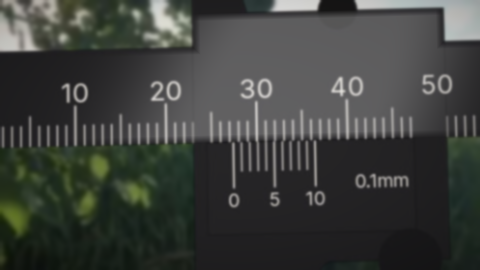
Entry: 27.4mm
